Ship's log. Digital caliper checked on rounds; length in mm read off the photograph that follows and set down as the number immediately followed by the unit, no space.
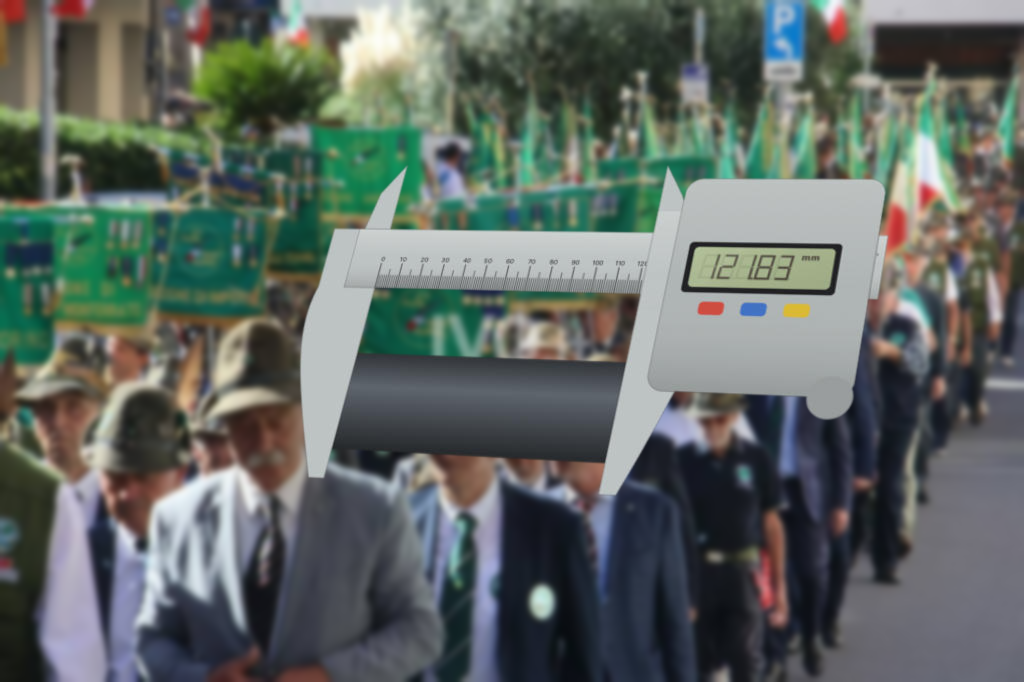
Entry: 121.83mm
